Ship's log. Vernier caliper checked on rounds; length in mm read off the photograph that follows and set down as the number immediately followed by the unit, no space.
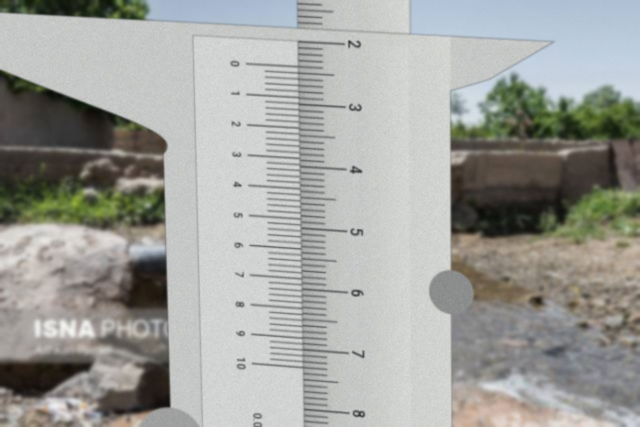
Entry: 24.0mm
